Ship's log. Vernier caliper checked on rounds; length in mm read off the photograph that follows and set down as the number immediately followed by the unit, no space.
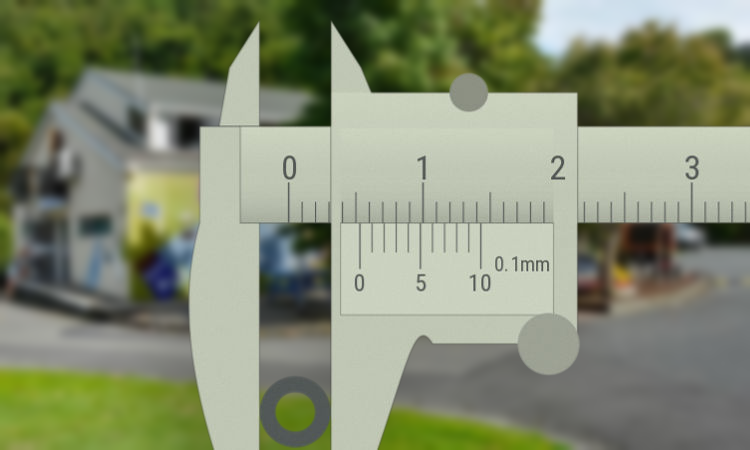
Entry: 5.3mm
